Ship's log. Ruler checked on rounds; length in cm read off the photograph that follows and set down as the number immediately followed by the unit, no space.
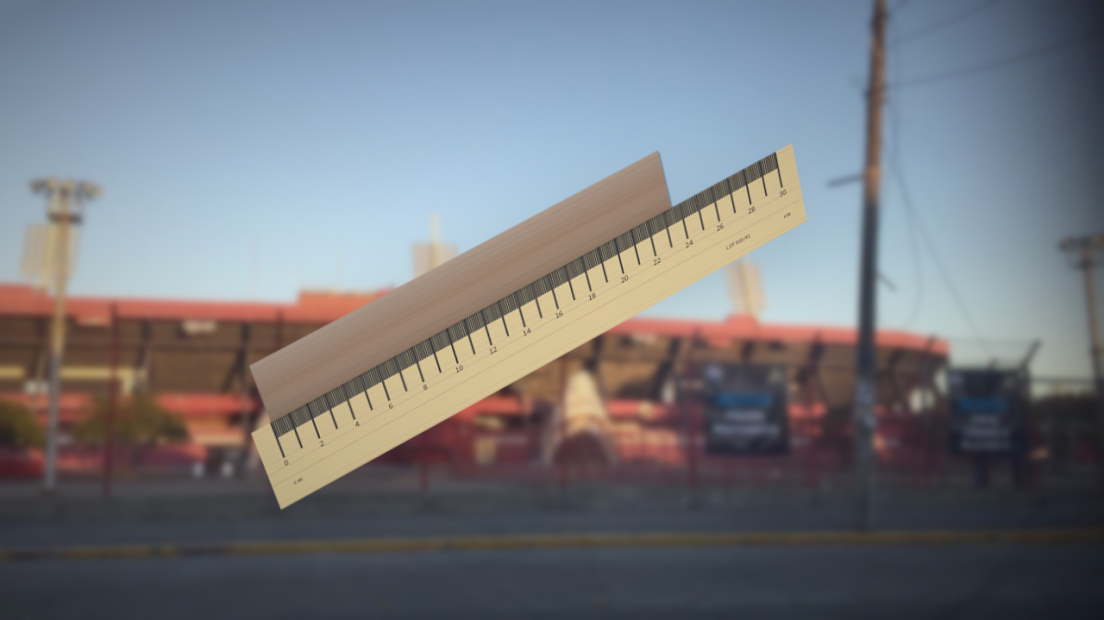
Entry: 23.5cm
